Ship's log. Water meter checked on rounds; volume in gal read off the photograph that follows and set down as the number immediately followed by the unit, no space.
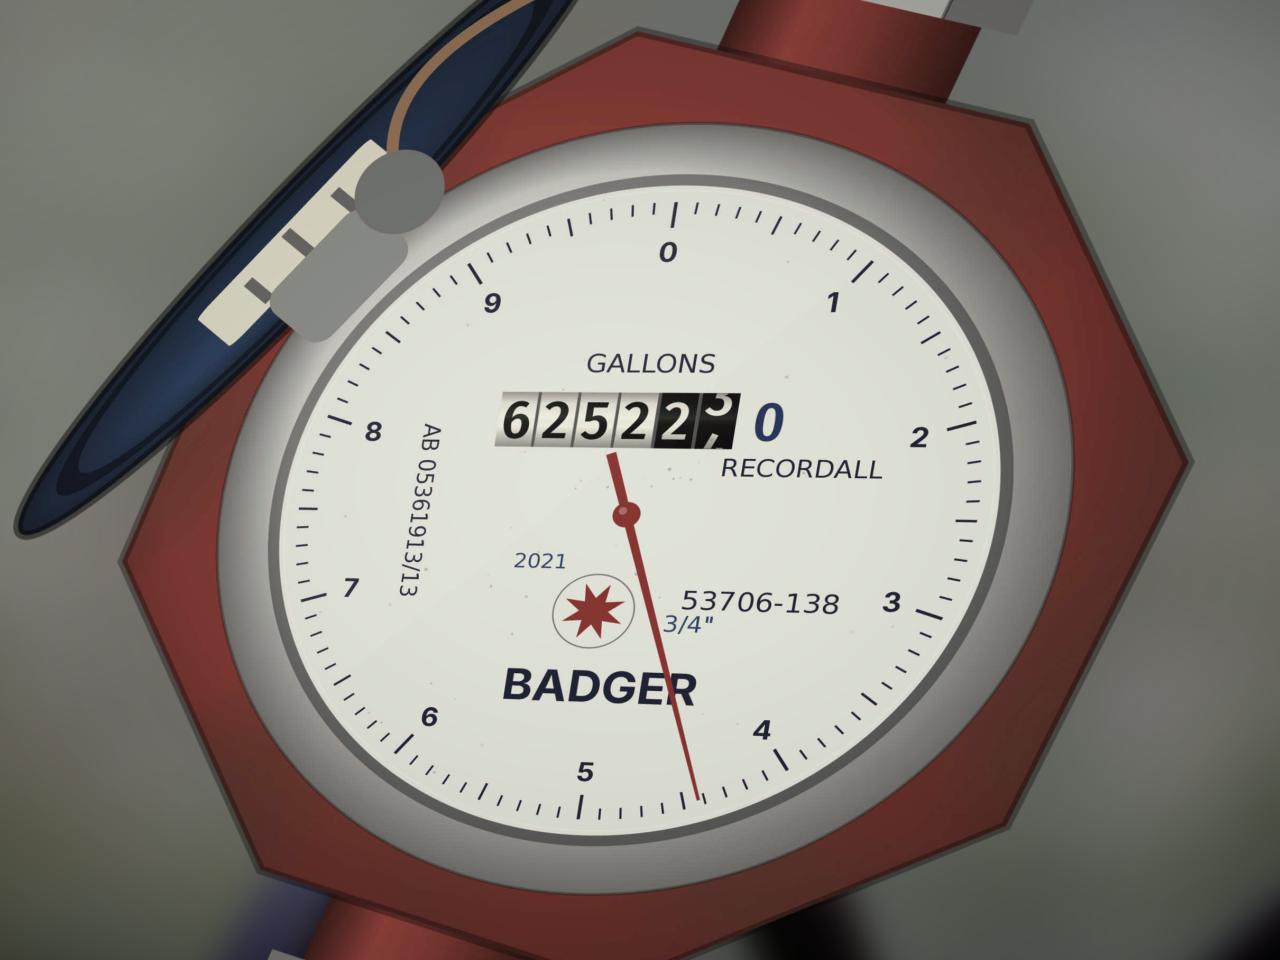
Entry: 6252234.4gal
